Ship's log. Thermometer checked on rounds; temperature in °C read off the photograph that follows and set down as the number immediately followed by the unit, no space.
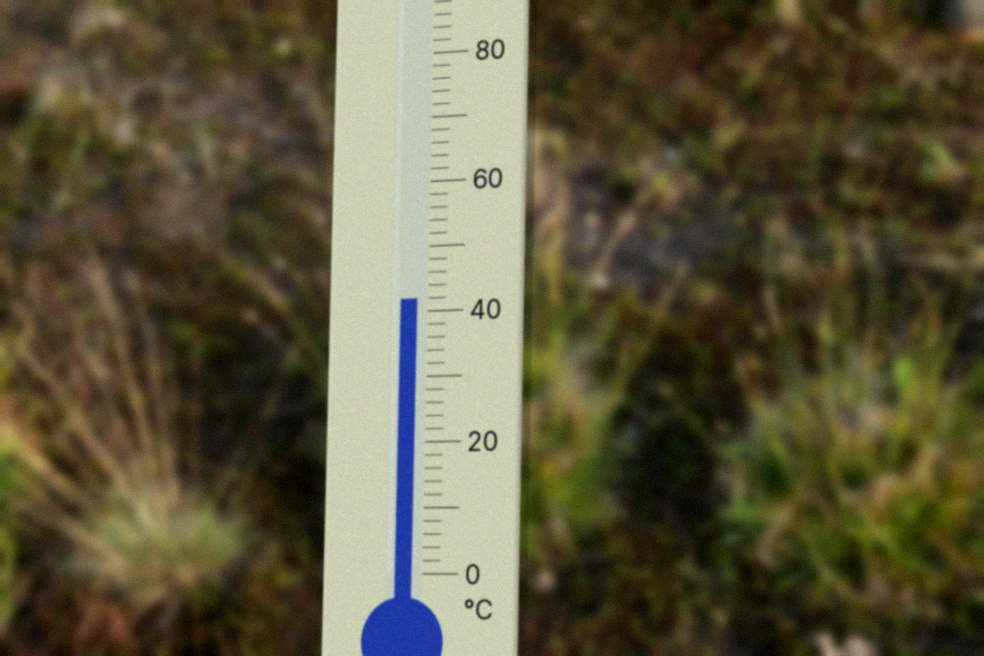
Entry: 42°C
